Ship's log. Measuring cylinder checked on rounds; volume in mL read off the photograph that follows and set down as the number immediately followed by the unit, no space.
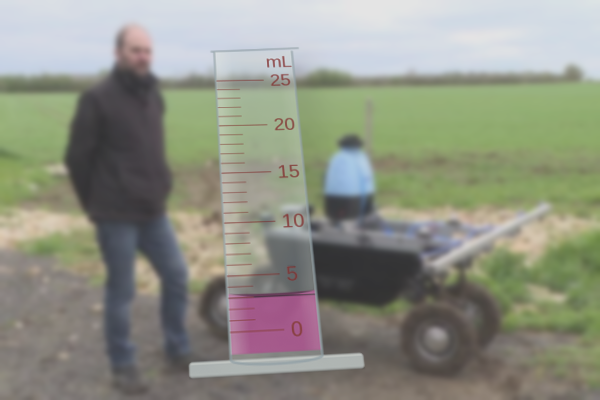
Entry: 3mL
